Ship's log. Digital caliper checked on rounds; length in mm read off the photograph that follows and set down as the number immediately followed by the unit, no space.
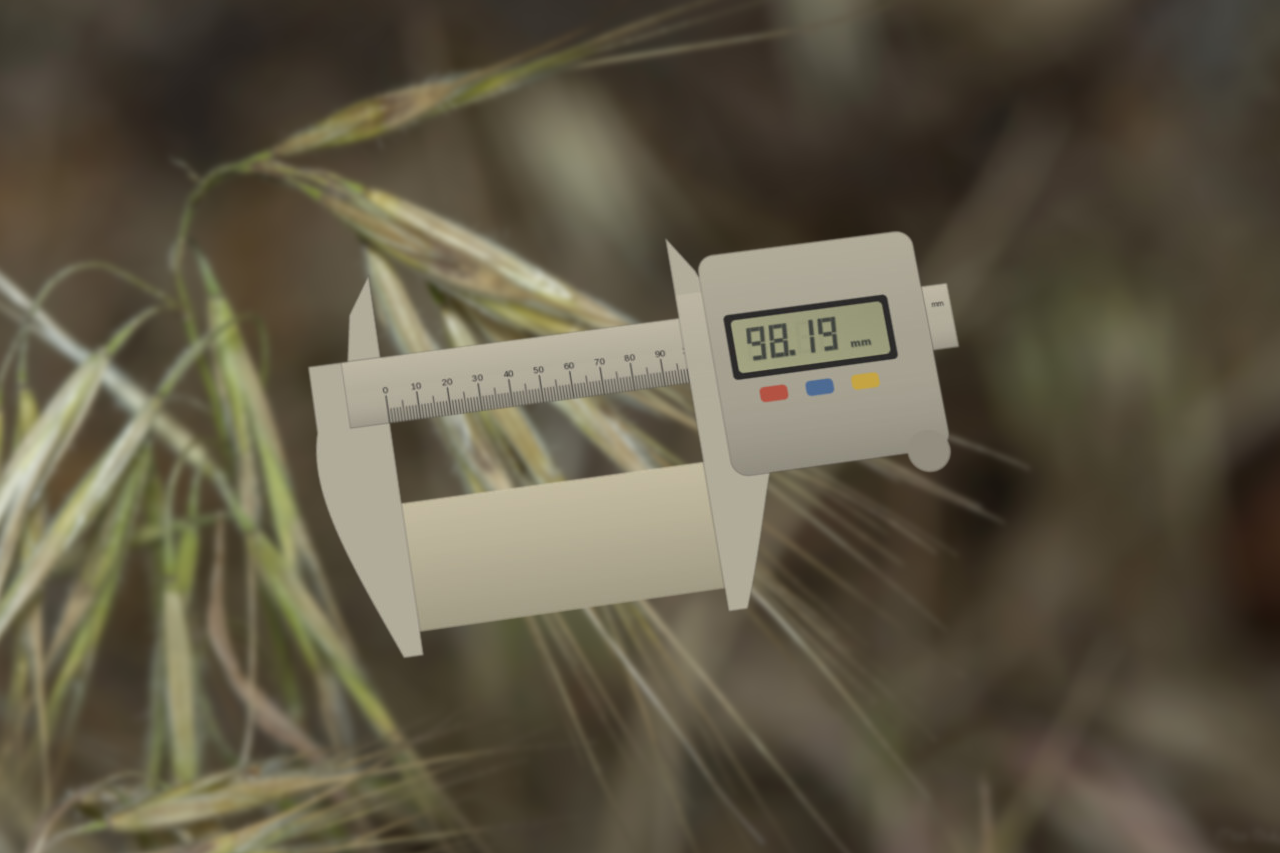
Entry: 98.19mm
